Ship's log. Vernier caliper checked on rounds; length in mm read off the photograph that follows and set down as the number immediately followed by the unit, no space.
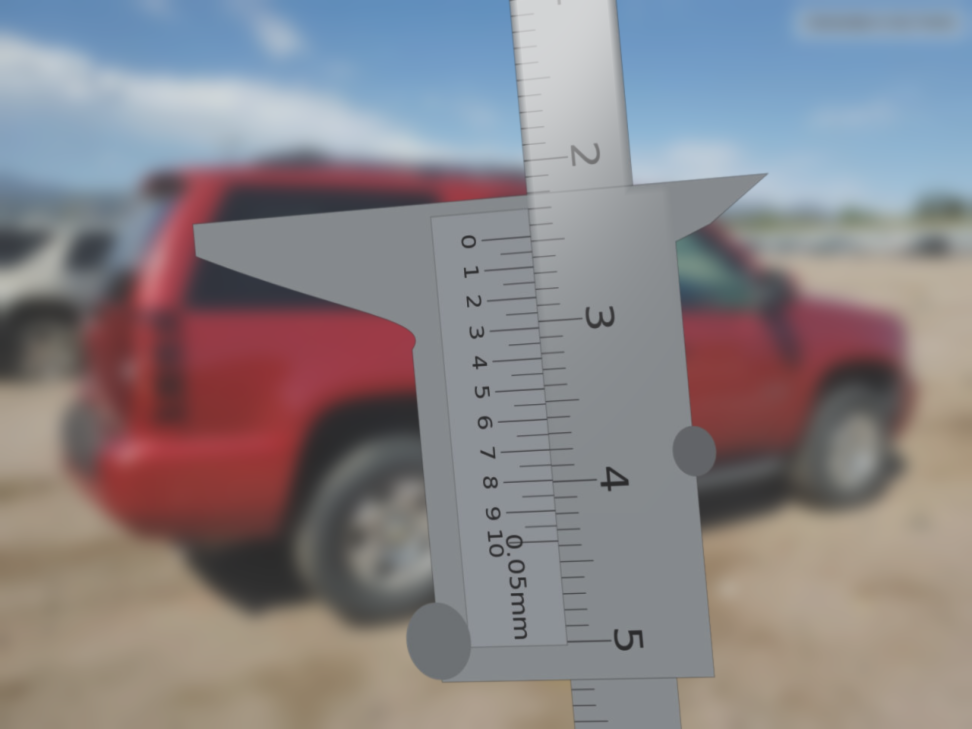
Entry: 24.7mm
